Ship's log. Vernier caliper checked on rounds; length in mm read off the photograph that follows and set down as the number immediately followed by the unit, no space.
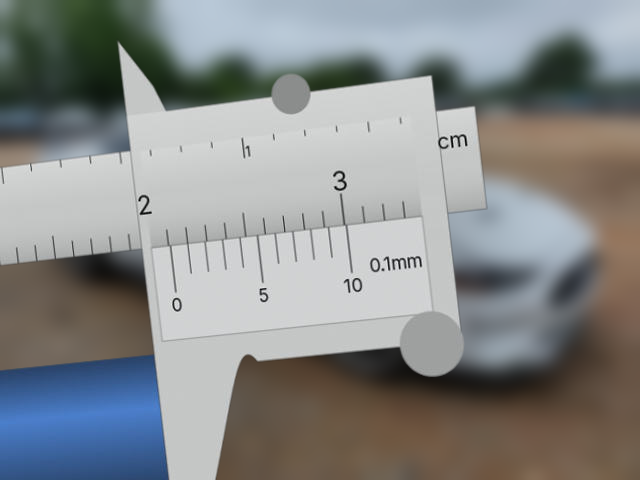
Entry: 21.1mm
